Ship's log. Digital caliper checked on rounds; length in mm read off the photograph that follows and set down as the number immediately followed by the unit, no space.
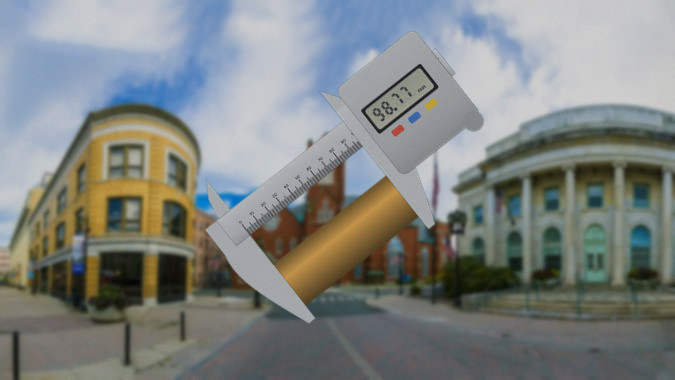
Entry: 98.77mm
